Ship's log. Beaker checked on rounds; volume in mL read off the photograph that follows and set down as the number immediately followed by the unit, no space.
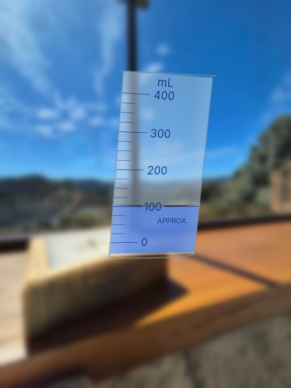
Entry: 100mL
